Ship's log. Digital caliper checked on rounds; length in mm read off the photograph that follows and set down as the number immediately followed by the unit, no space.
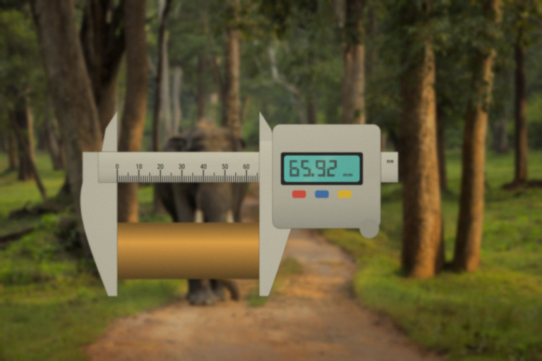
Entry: 65.92mm
